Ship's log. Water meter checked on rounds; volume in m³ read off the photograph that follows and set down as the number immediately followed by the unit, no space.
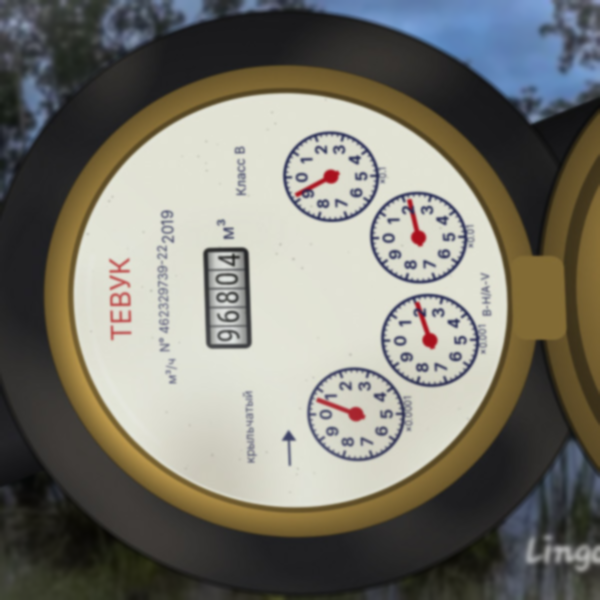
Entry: 96803.9220m³
